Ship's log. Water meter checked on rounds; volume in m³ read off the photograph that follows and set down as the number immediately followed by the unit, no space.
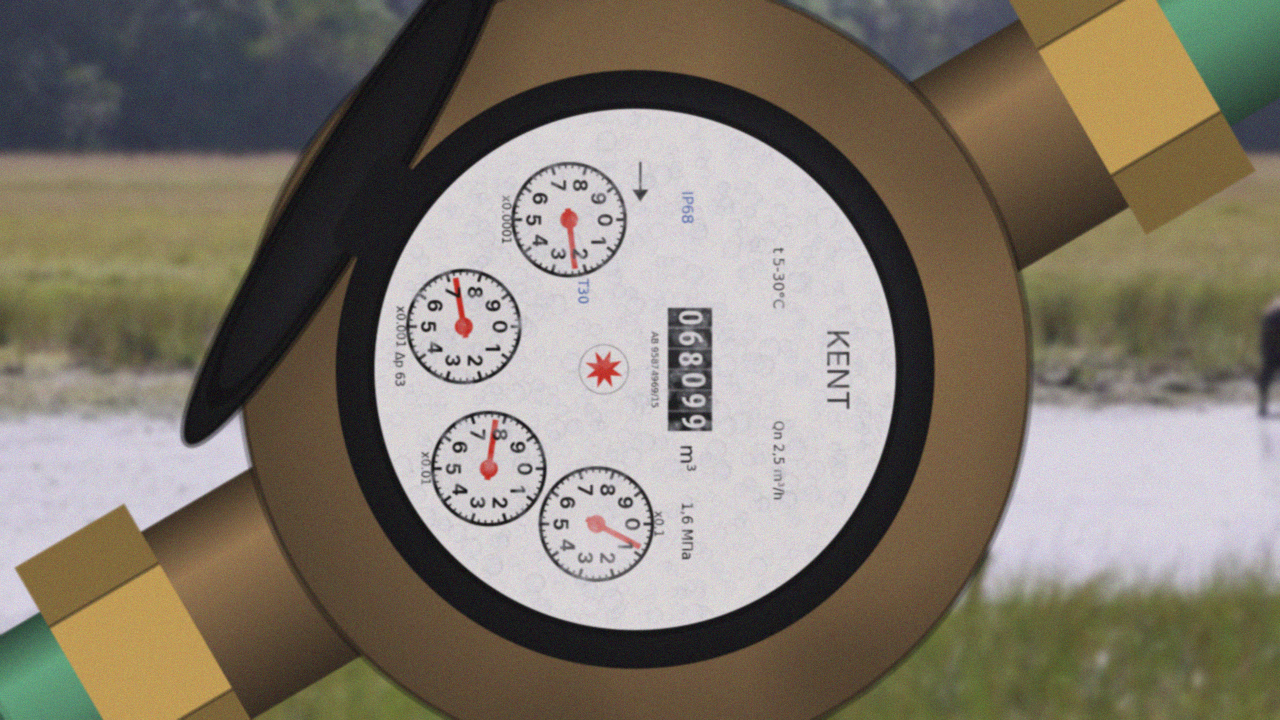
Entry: 68099.0772m³
